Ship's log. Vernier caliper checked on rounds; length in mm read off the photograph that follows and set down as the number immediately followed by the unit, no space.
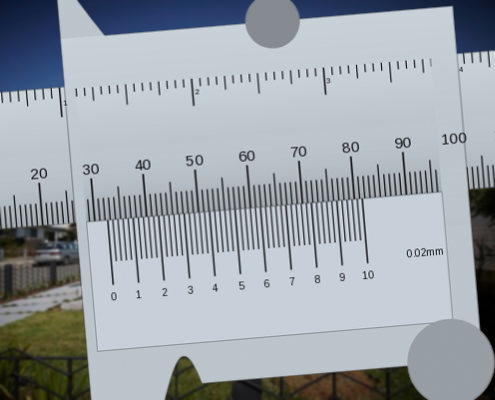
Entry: 32.5mm
